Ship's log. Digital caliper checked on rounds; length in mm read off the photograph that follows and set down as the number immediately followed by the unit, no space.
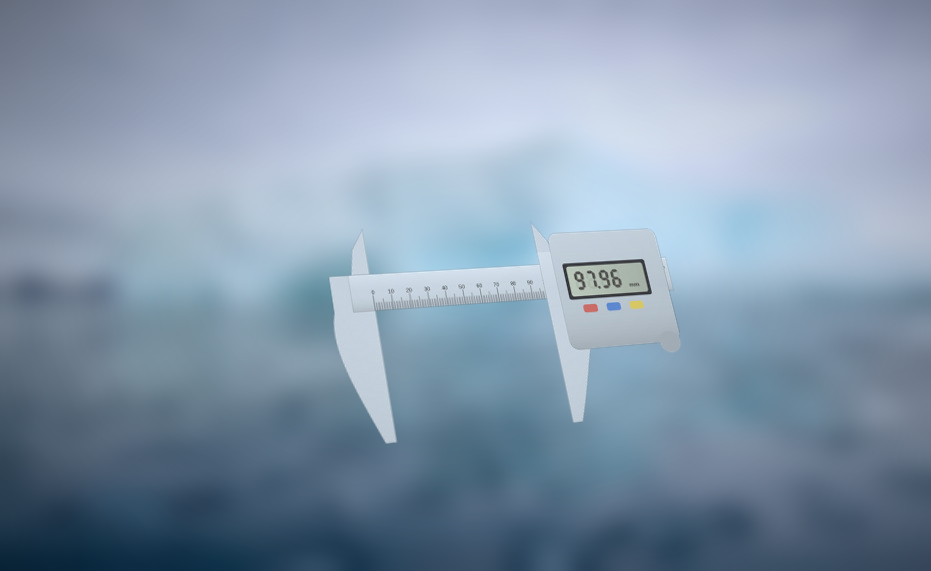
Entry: 97.96mm
